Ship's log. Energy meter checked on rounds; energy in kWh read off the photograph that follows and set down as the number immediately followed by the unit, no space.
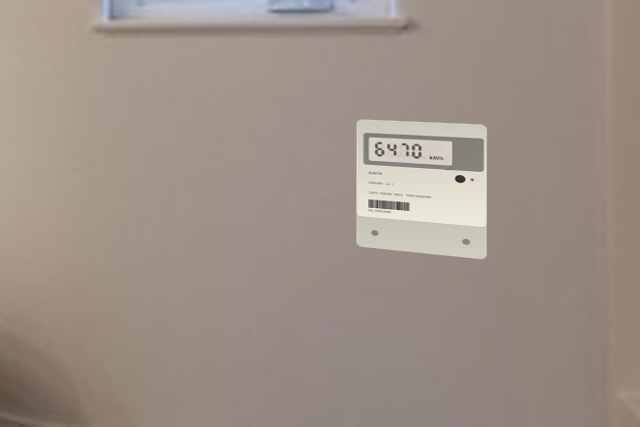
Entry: 6470kWh
